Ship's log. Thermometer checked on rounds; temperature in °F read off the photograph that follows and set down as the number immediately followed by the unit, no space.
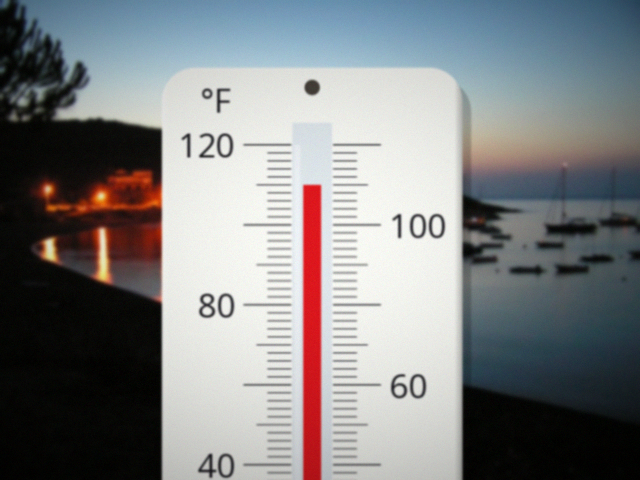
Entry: 110°F
